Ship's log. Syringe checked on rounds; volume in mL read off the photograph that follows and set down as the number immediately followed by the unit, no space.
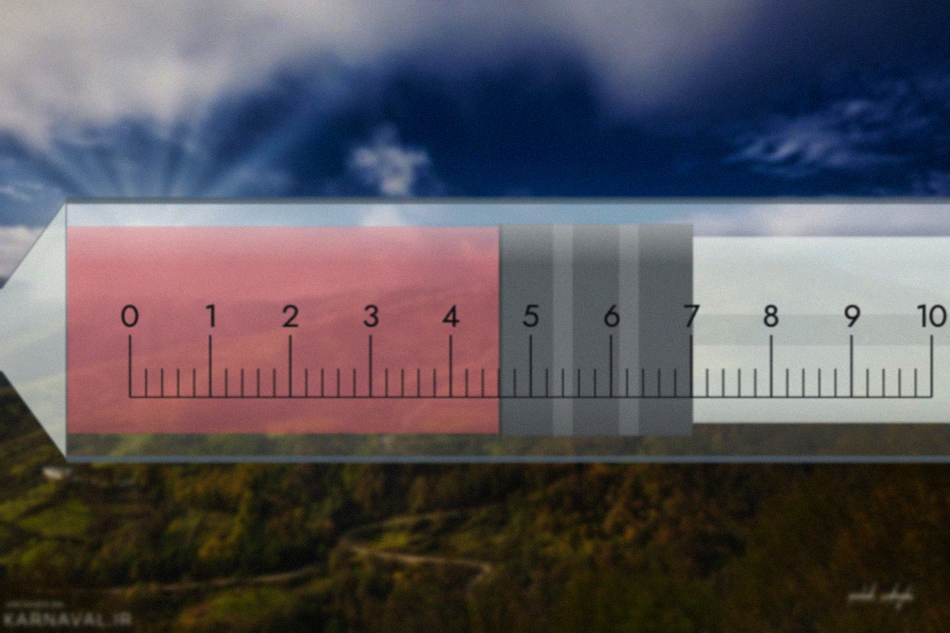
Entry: 4.6mL
